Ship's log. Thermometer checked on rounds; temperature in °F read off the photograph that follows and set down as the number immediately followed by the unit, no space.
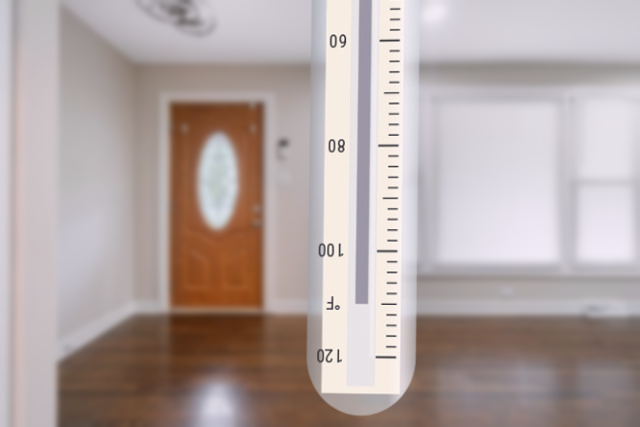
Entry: 110°F
